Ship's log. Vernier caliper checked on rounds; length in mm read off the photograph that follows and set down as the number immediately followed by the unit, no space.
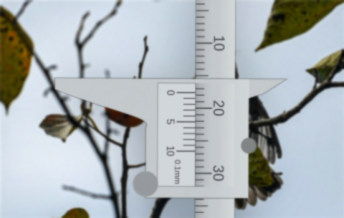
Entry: 17.6mm
